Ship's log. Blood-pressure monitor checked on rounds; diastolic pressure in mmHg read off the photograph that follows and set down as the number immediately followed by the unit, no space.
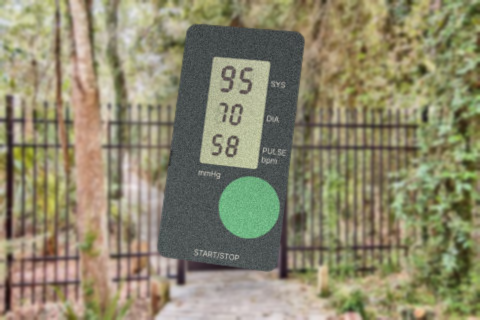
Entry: 70mmHg
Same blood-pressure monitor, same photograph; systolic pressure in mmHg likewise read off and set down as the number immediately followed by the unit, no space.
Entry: 95mmHg
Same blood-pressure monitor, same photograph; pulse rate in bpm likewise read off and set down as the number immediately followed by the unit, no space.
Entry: 58bpm
